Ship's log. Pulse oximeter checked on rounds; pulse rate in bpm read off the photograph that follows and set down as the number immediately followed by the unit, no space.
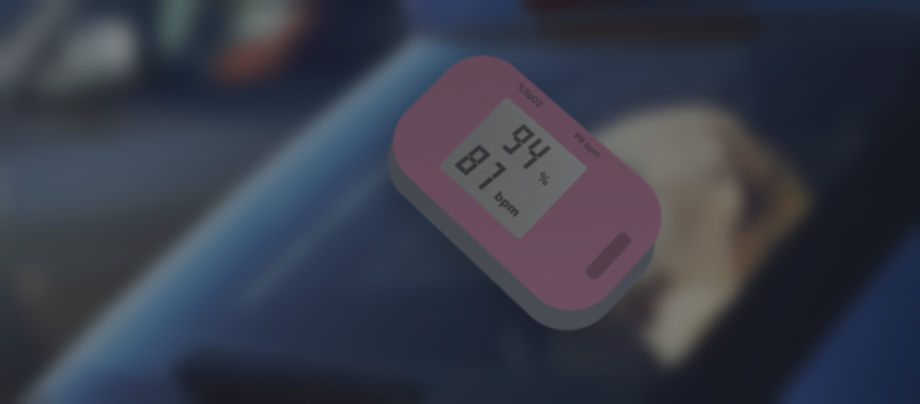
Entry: 87bpm
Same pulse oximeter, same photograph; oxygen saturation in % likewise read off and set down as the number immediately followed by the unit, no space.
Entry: 94%
